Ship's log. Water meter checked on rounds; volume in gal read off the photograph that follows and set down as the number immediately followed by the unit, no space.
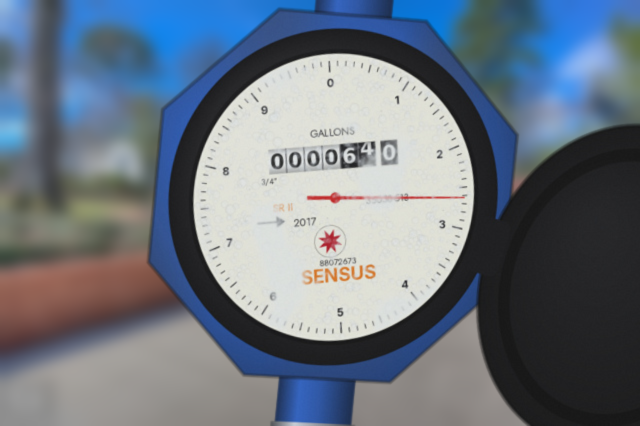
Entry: 642.6gal
